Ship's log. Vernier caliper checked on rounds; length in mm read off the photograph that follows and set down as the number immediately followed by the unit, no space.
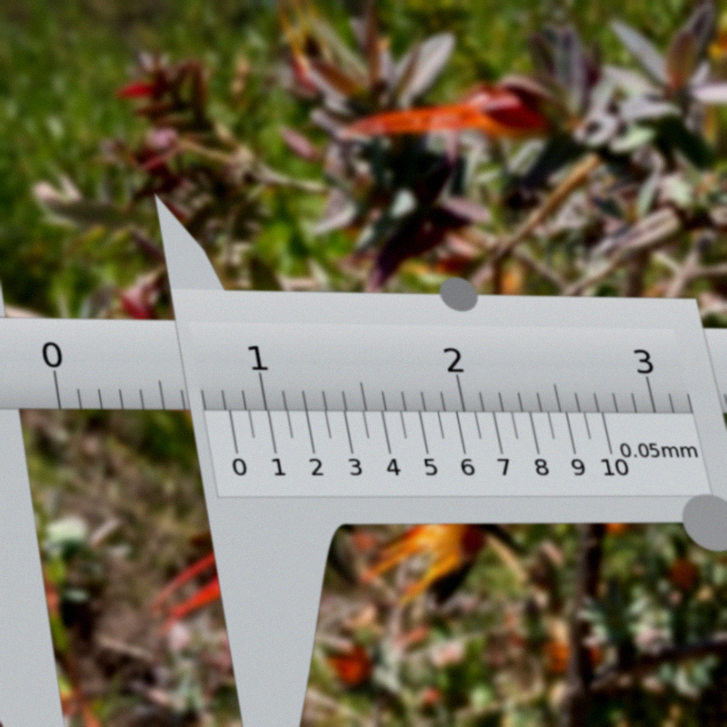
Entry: 8.2mm
